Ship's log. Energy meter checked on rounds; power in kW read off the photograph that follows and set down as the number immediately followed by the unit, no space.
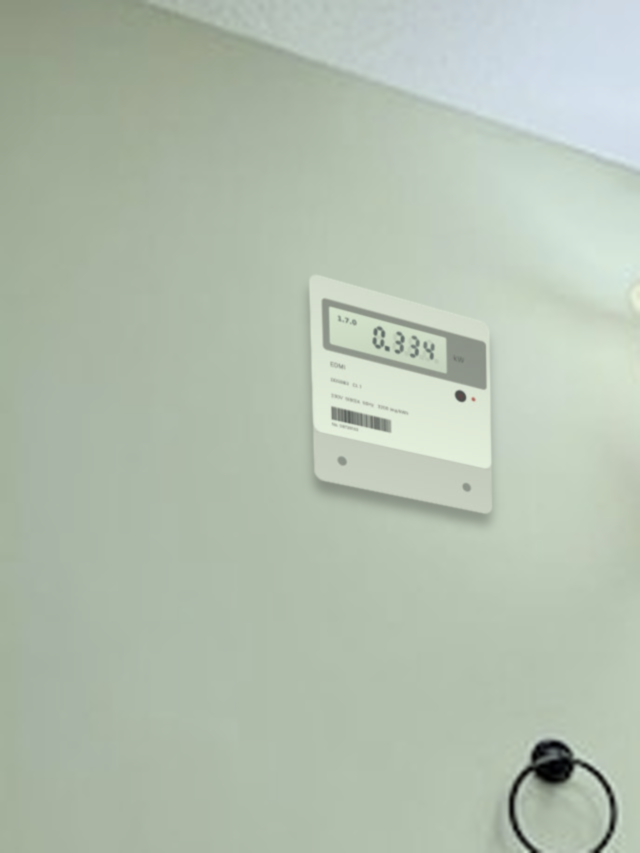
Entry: 0.334kW
